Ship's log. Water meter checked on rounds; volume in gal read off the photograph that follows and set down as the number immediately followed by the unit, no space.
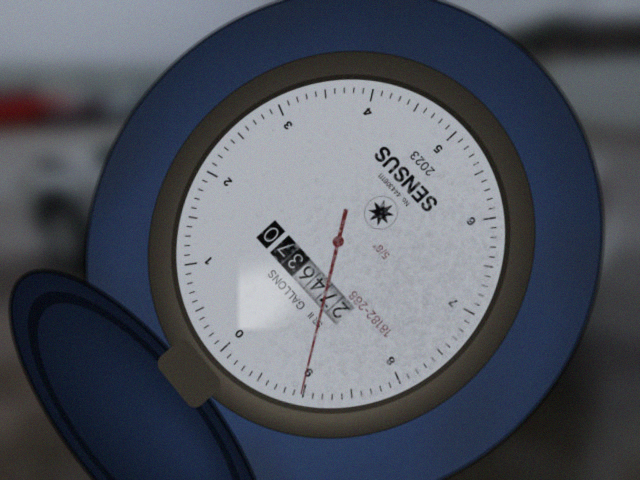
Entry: 2746369.0gal
